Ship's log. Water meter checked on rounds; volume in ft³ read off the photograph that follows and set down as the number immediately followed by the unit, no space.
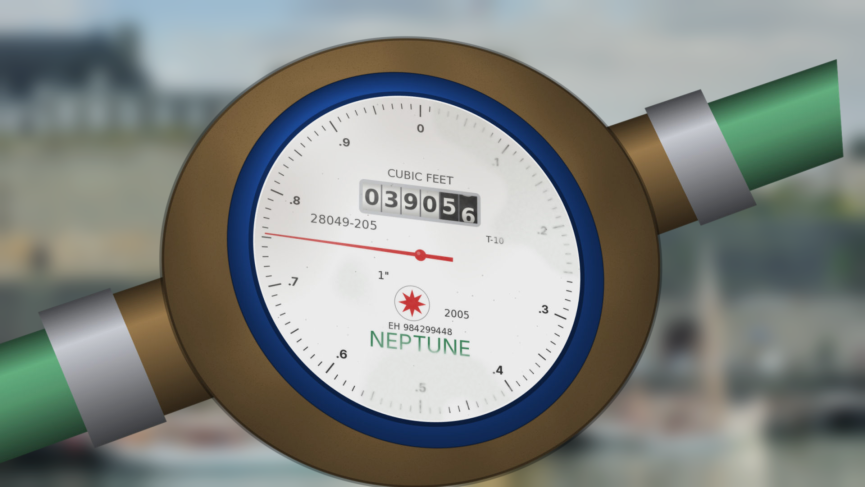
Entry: 39055.75ft³
